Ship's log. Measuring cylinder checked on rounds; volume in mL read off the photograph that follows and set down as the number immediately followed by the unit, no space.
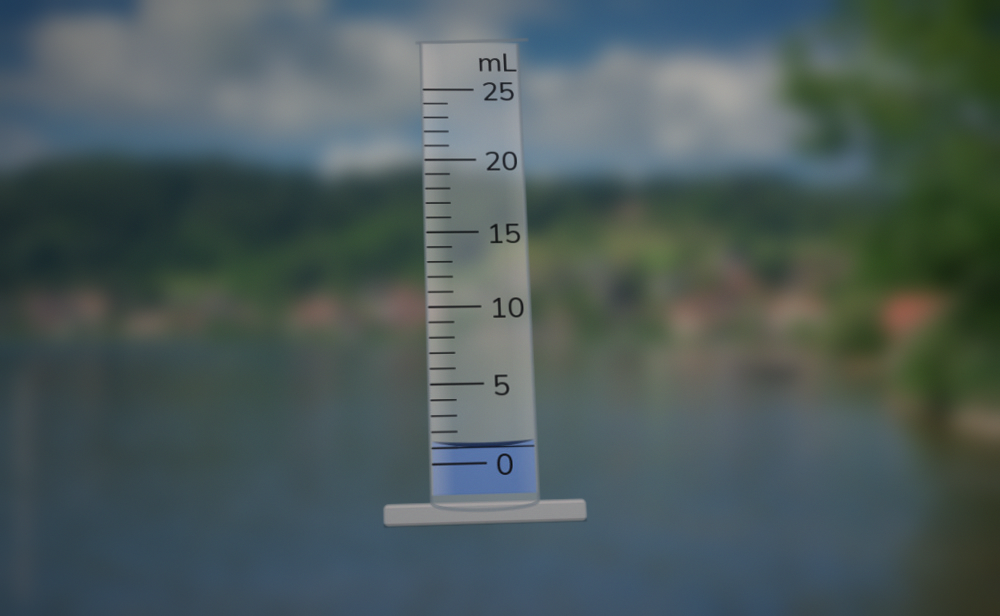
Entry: 1mL
